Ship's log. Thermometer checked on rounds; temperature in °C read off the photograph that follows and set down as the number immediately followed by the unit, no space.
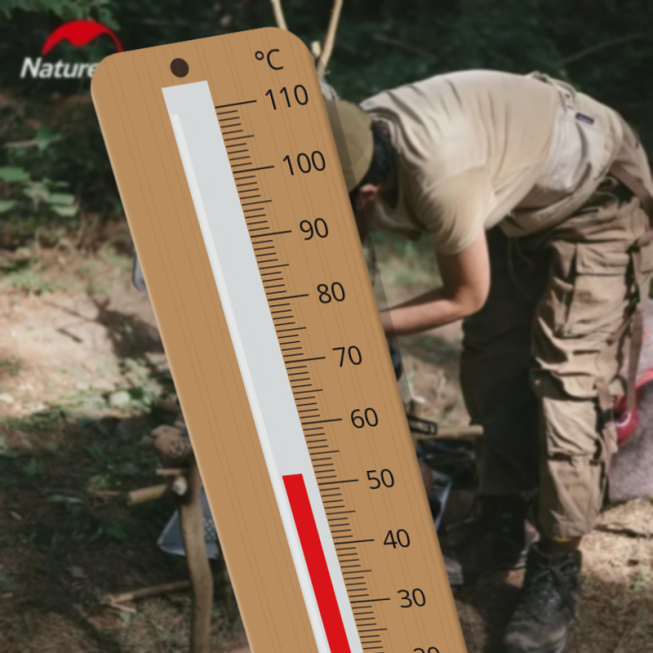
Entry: 52°C
